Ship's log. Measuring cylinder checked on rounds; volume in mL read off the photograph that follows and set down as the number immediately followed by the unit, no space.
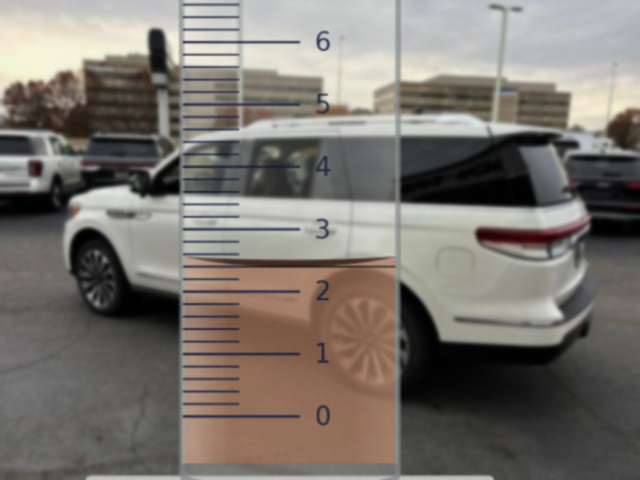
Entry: 2.4mL
